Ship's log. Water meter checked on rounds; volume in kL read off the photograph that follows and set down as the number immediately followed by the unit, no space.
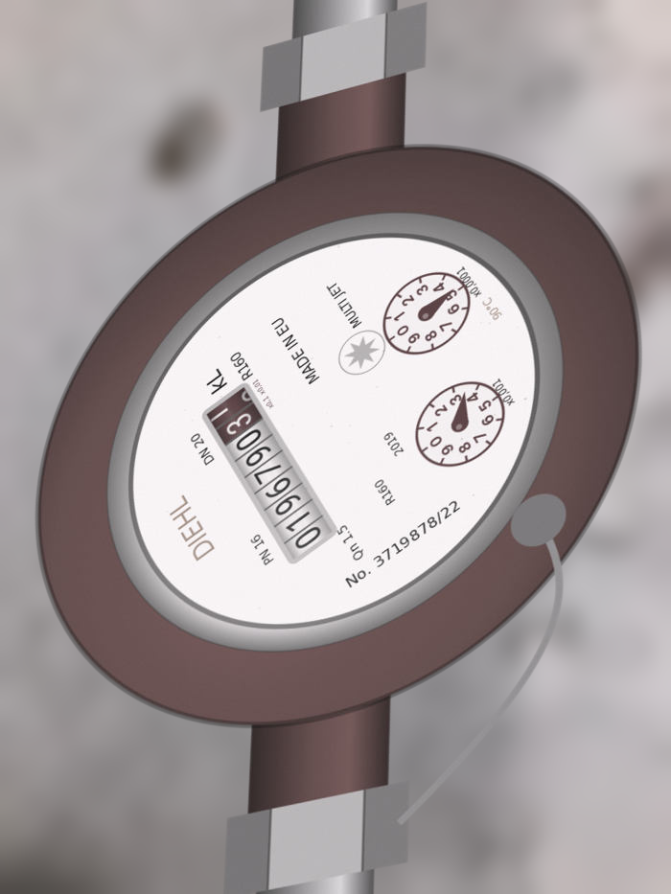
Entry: 196790.3134kL
